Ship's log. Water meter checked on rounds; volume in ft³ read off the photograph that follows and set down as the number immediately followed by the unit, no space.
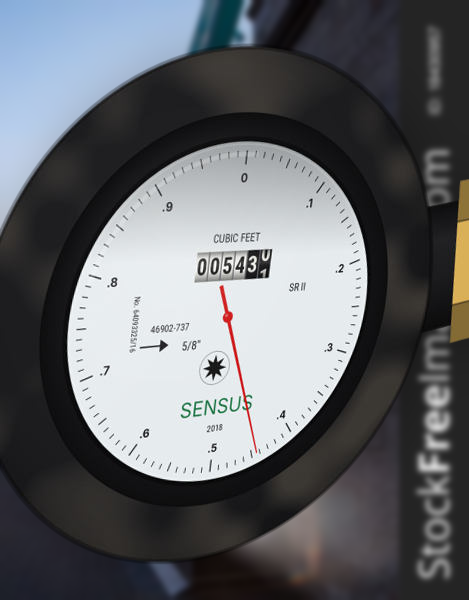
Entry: 5430.44ft³
